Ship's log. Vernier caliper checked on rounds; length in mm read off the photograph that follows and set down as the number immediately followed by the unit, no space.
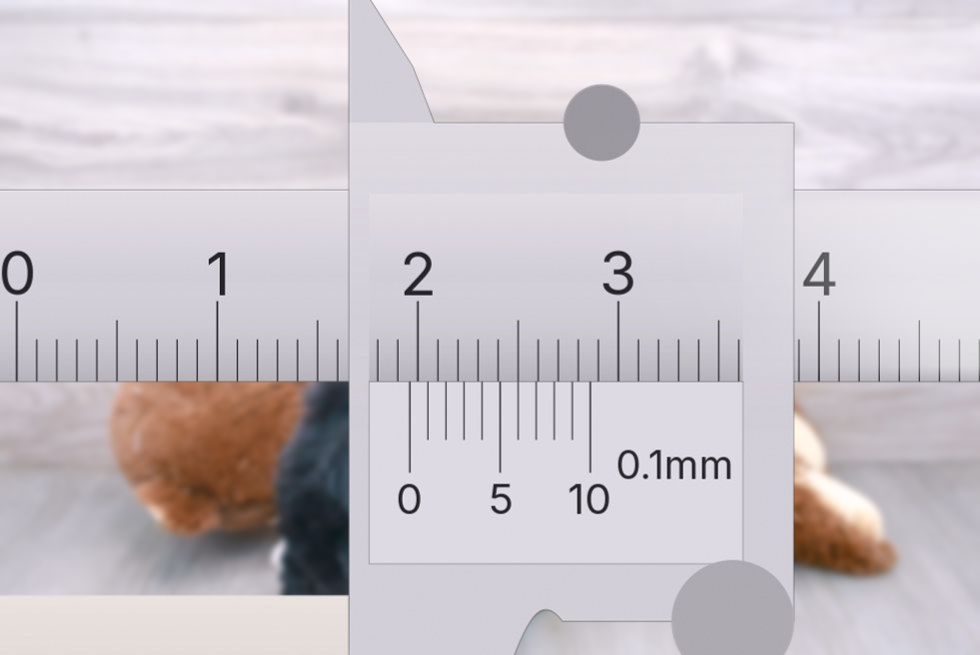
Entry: 19.6mm
